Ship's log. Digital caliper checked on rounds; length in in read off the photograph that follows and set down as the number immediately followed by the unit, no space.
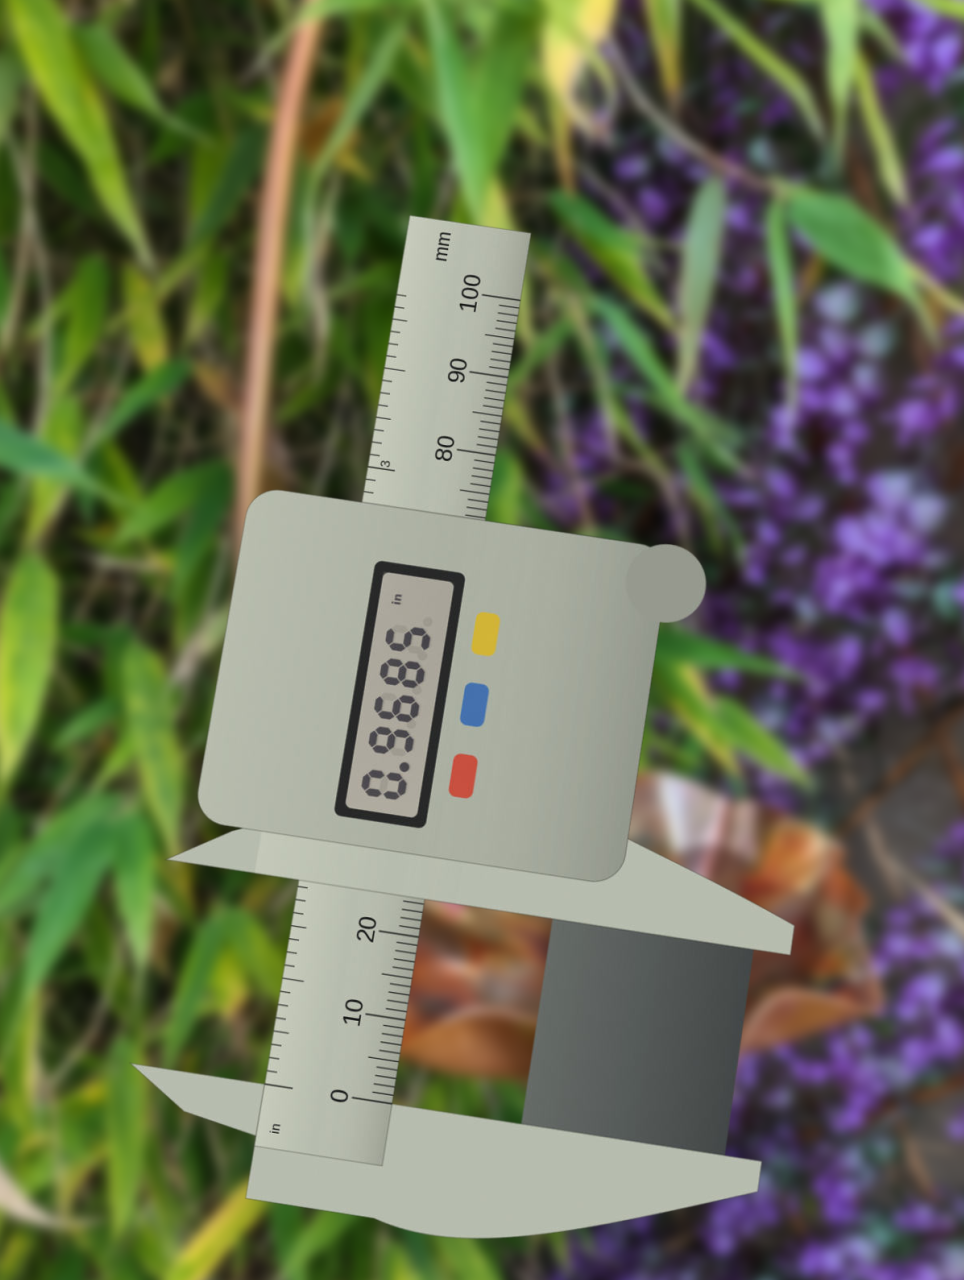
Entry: 0.9685in
